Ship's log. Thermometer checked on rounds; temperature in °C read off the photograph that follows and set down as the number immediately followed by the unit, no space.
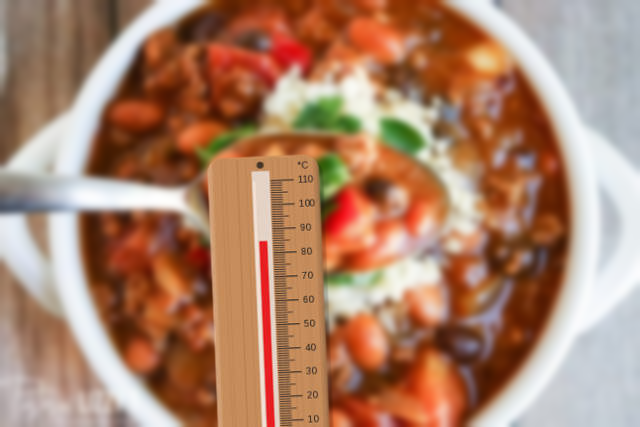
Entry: 85°C
